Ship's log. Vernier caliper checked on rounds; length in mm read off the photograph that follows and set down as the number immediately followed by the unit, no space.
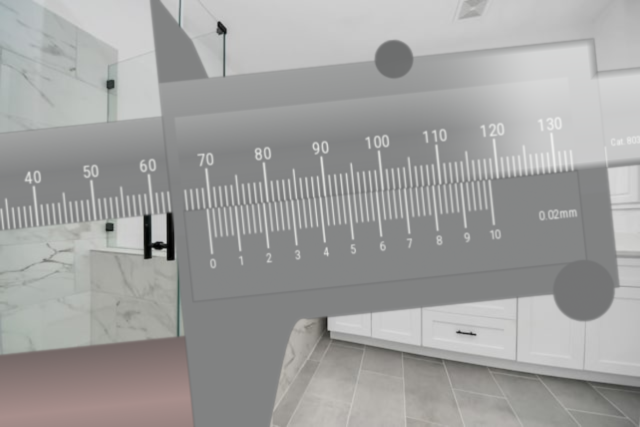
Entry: 69.5mm
